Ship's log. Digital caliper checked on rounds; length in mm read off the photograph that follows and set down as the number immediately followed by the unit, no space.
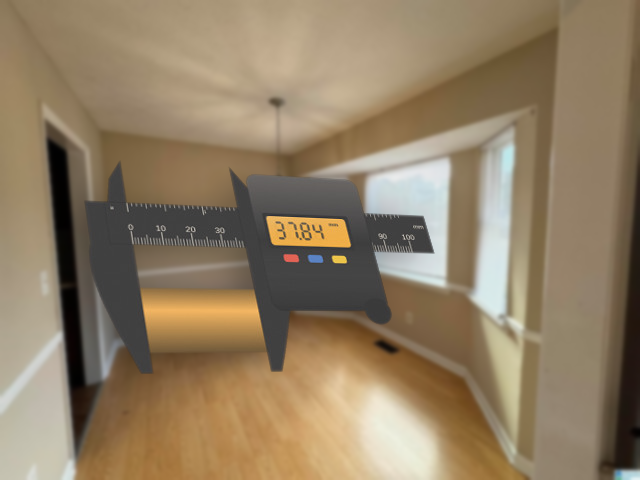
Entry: 37.84mm
